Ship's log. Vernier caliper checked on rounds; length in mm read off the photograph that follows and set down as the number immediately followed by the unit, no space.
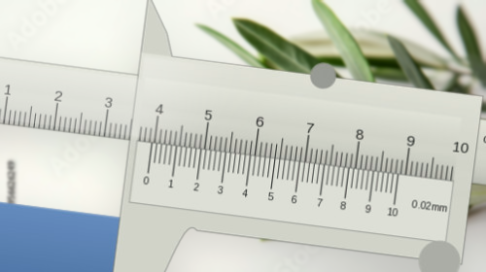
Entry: 39.5mm
